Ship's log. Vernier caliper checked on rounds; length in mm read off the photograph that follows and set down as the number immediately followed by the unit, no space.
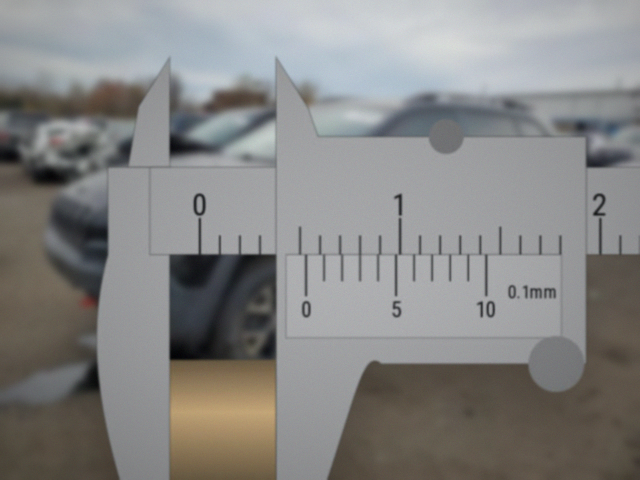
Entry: 5.3mm
